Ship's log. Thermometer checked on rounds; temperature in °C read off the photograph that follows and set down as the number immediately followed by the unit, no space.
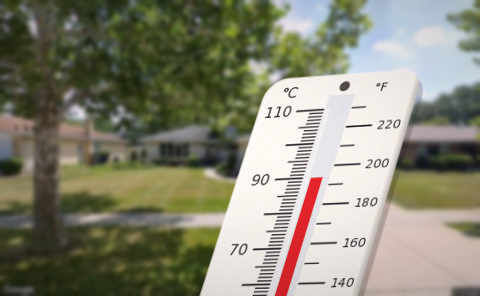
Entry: 90°C
